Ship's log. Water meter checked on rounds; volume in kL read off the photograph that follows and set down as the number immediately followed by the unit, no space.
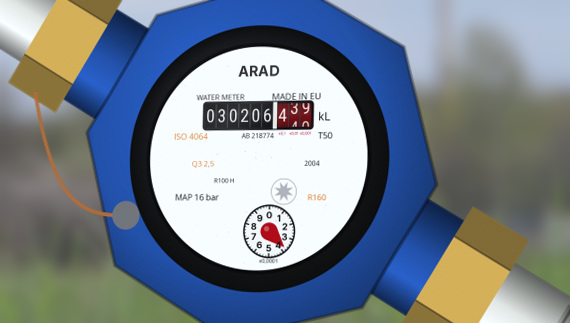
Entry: 30206.4393kL
